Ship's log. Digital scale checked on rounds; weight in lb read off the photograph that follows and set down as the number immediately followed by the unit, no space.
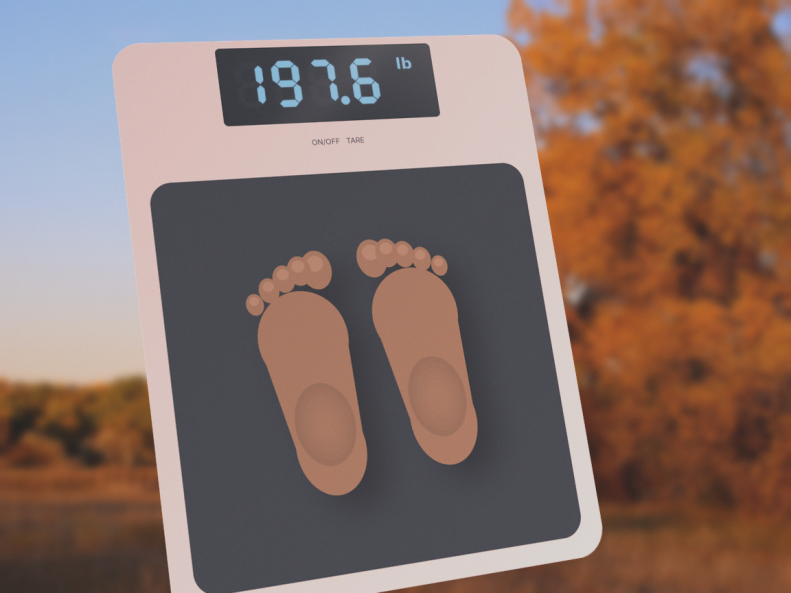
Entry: 197.6lb
